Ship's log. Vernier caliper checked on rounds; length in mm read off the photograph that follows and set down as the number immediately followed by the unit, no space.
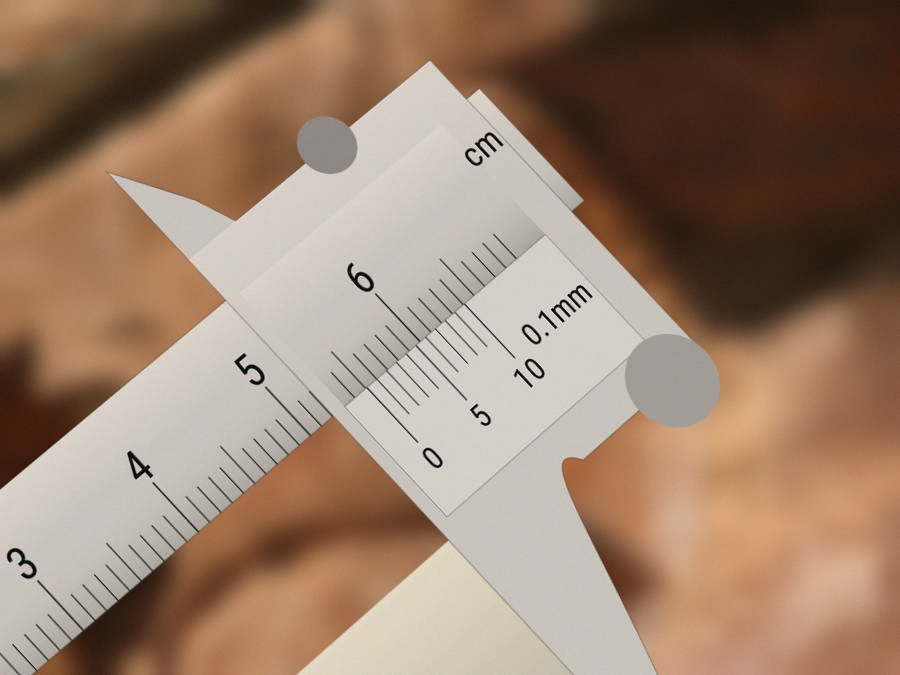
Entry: 55.1mm
